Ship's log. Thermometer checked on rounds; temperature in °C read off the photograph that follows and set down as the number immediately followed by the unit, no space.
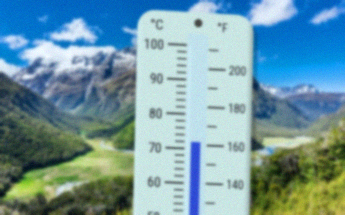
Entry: 72°C
